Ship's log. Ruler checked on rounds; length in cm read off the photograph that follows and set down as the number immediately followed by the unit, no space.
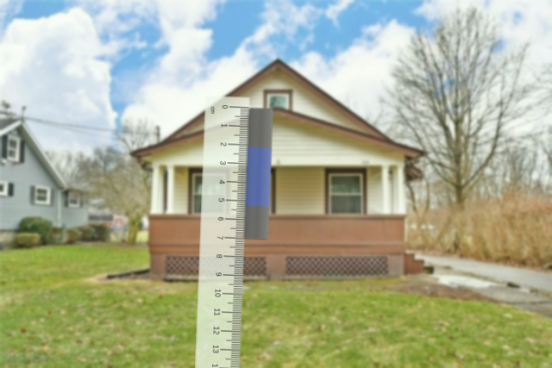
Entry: 7cm
